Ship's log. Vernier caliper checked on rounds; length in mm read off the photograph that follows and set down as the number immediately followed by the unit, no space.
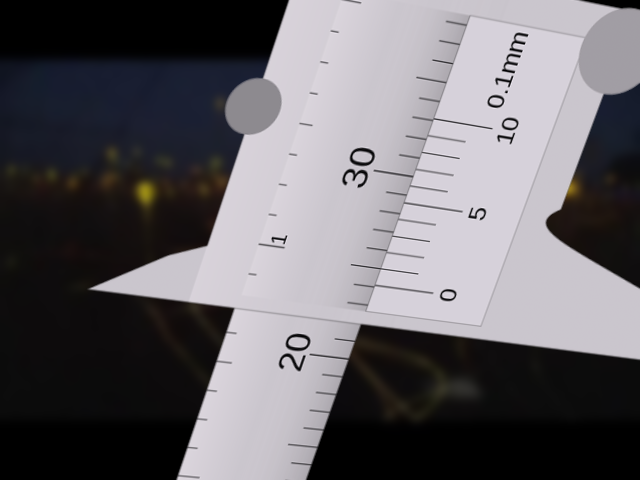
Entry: 24.1mm
